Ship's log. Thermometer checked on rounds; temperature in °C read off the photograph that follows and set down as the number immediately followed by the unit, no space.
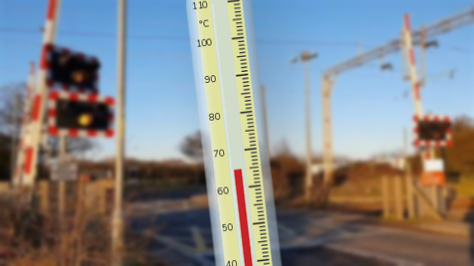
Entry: 65°C
